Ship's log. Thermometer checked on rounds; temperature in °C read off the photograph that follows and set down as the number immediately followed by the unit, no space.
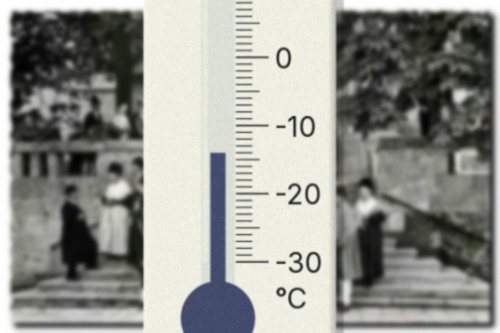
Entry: -14°C
